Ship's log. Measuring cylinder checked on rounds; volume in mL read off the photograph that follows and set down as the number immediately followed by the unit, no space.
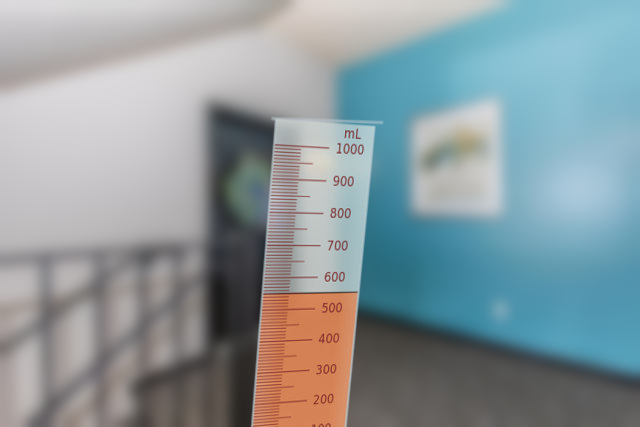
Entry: 550mL
